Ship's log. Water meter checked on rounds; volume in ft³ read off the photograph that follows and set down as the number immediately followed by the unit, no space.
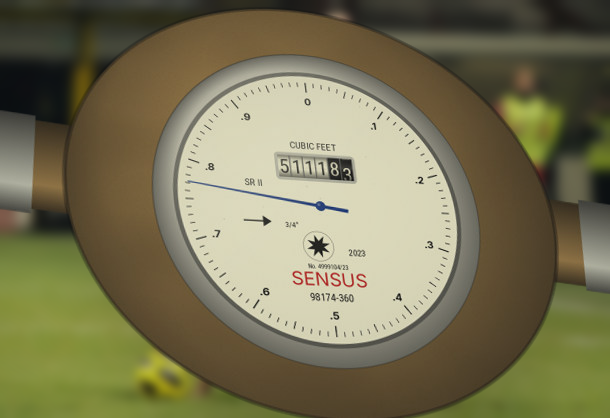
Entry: 511182.77ft³
